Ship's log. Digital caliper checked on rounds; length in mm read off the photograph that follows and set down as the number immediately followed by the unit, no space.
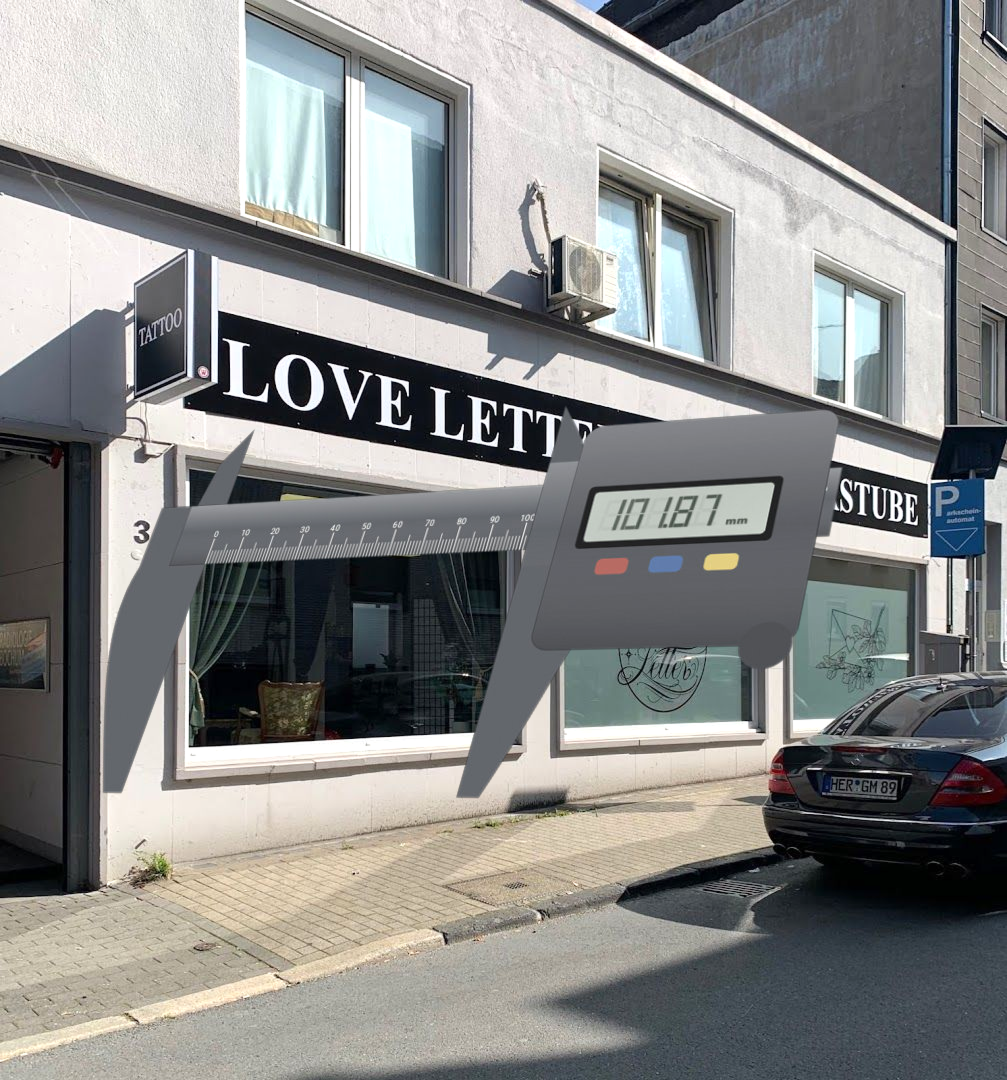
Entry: 101.87mm
